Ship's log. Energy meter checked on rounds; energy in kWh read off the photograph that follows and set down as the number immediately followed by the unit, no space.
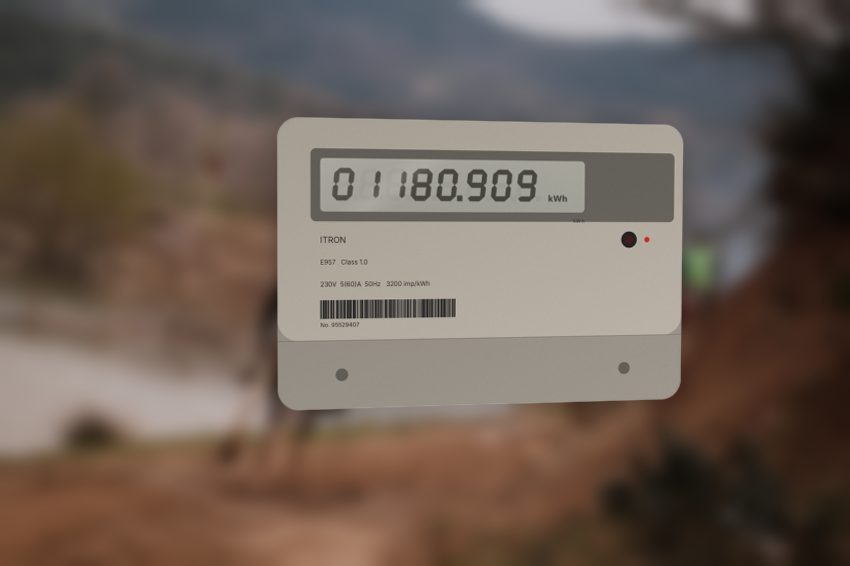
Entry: 1180.909kWh
